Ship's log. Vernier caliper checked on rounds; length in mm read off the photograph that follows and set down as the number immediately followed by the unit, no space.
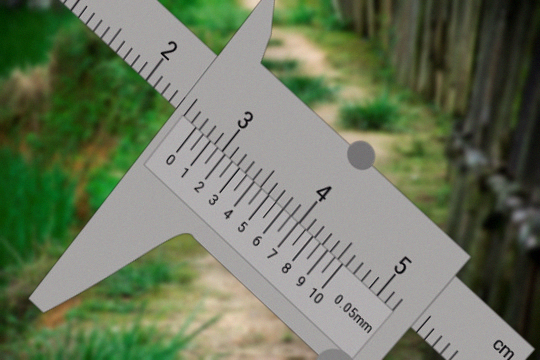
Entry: 26.6mm
